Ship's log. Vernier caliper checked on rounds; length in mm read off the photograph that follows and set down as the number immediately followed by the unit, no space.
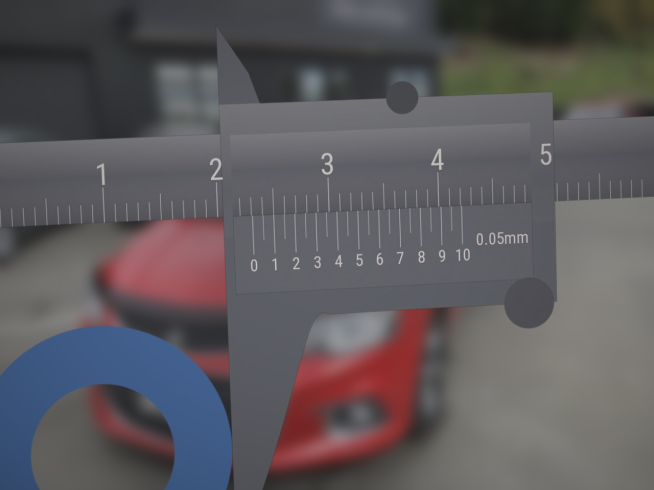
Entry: 23.1mm
